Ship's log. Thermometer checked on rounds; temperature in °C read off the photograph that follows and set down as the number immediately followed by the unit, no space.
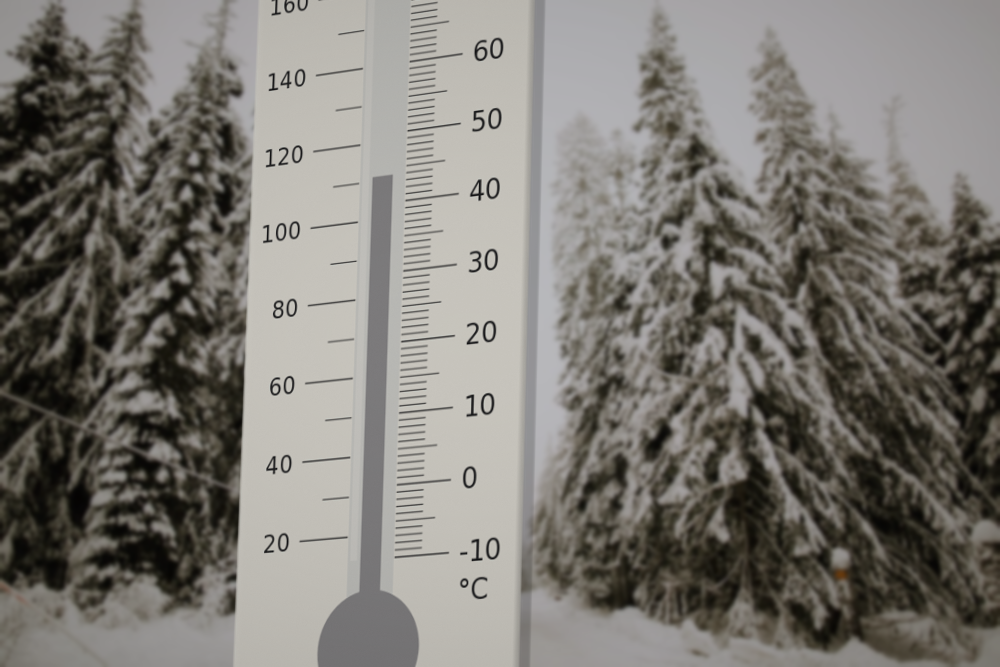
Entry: 44°C
